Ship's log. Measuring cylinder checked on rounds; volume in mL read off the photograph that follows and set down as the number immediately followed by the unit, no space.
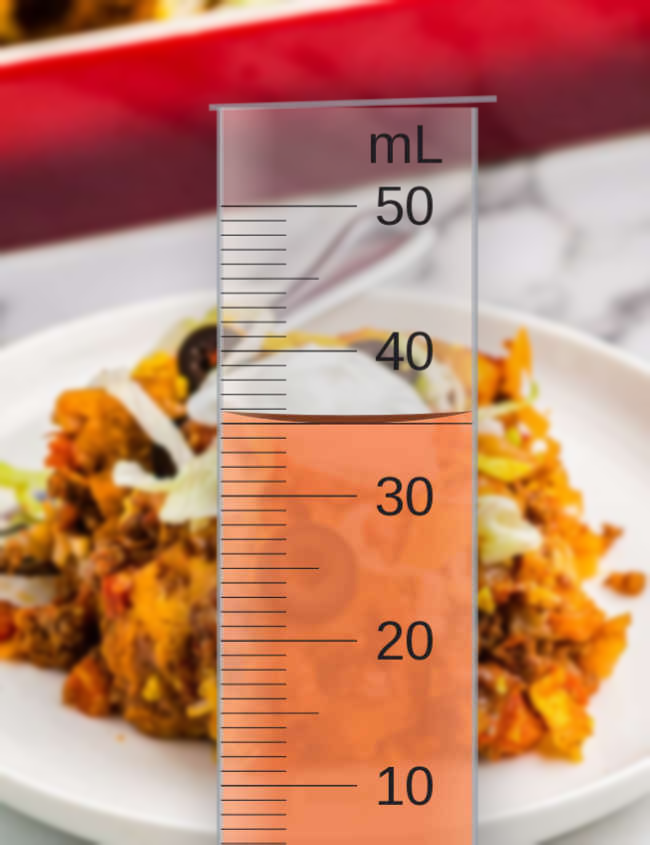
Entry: 35mL
